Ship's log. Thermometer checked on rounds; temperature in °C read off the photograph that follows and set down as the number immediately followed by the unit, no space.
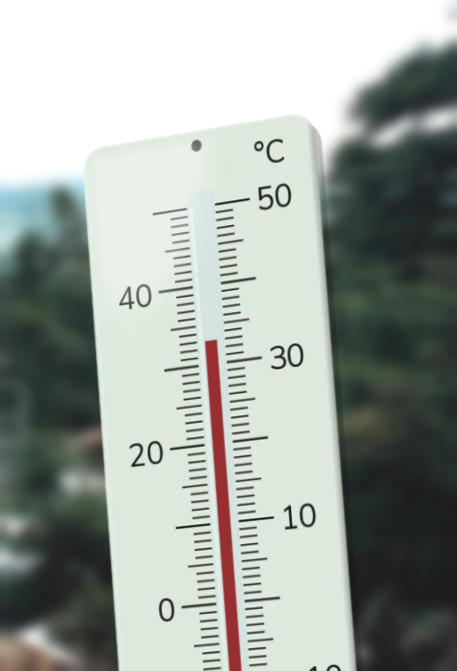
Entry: 33°C
